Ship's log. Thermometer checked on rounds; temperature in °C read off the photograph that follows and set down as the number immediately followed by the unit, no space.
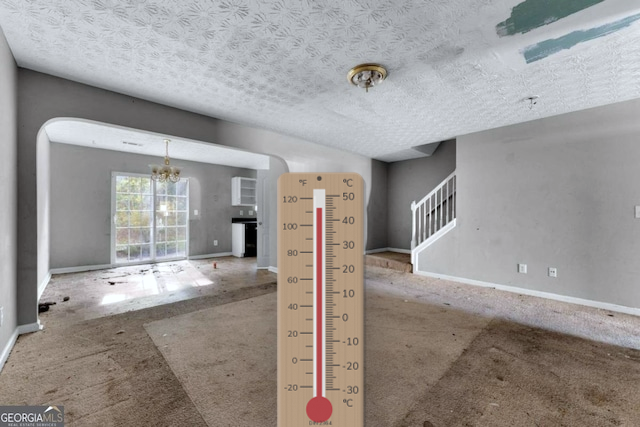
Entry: 45°C
